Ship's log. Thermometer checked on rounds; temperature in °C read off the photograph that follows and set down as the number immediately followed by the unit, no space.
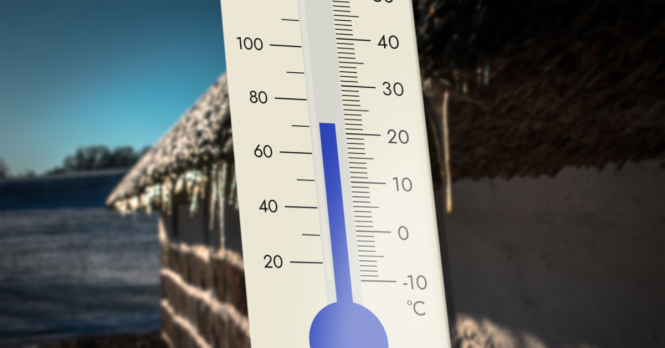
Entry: 22°C
